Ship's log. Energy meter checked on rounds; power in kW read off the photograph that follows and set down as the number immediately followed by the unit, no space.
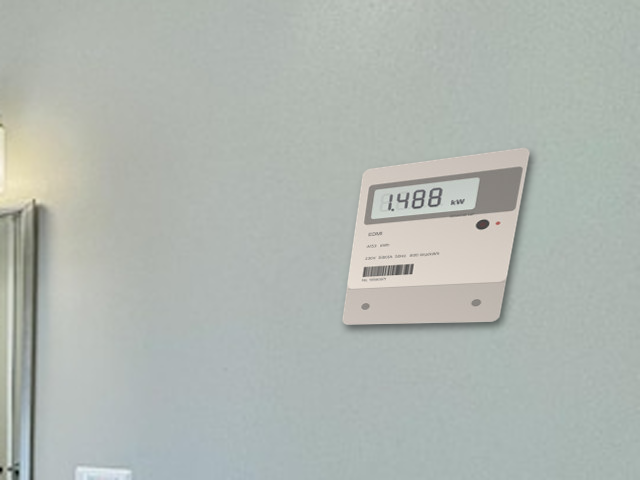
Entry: 1.488kW
